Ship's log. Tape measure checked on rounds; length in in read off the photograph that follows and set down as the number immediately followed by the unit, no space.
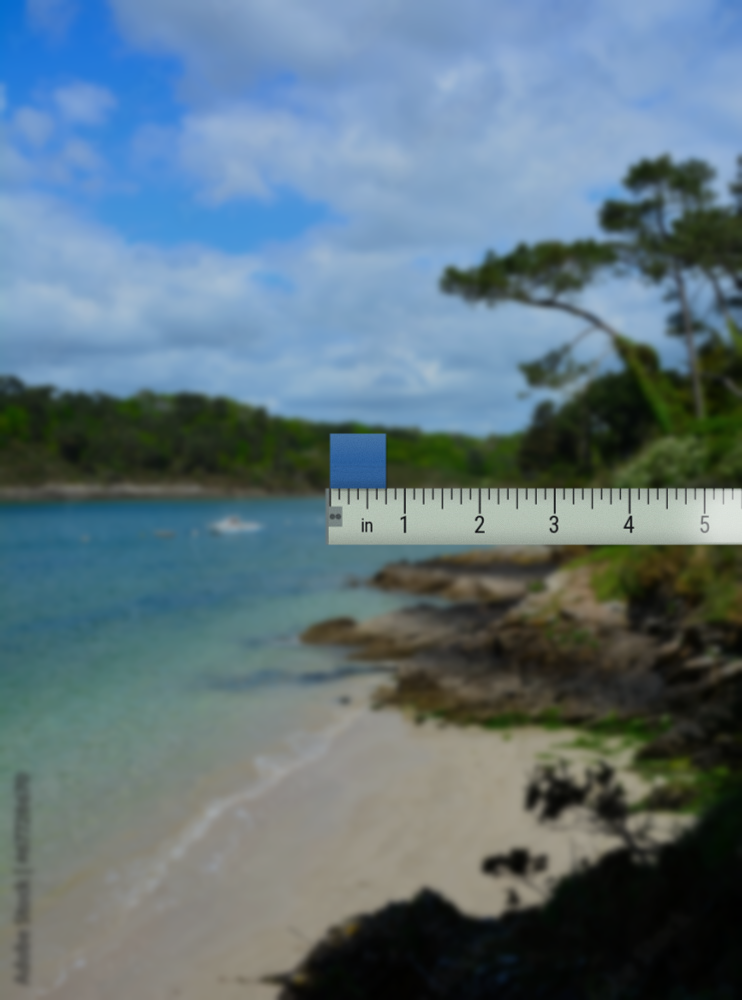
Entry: 0.75in
